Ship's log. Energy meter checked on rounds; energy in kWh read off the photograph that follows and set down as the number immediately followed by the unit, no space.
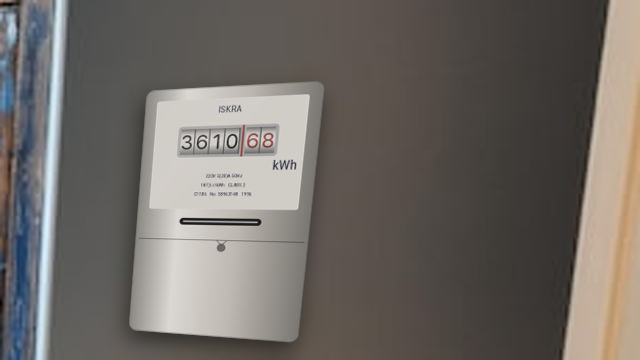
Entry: 3610.68kWh
